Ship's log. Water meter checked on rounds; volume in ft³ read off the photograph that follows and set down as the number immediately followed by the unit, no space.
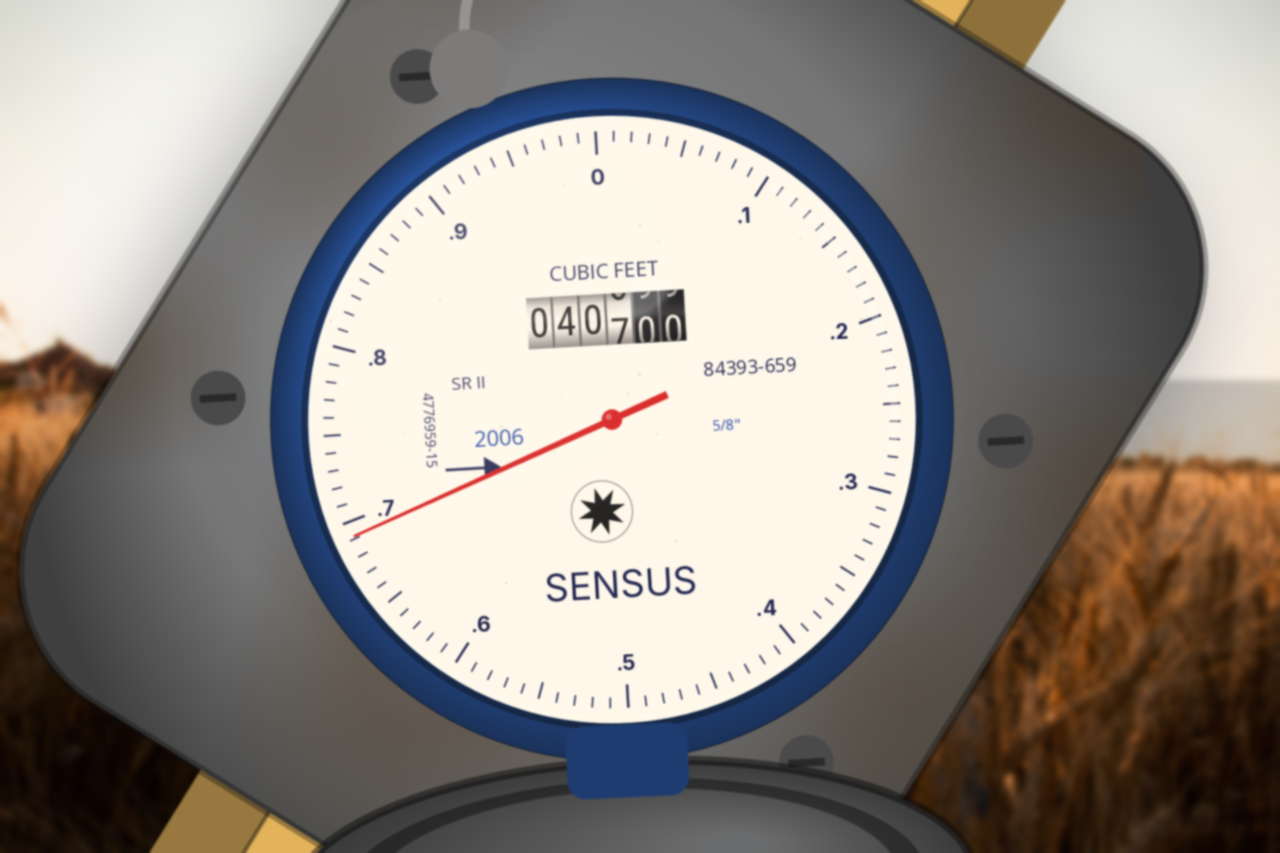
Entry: 40699.69ft³
